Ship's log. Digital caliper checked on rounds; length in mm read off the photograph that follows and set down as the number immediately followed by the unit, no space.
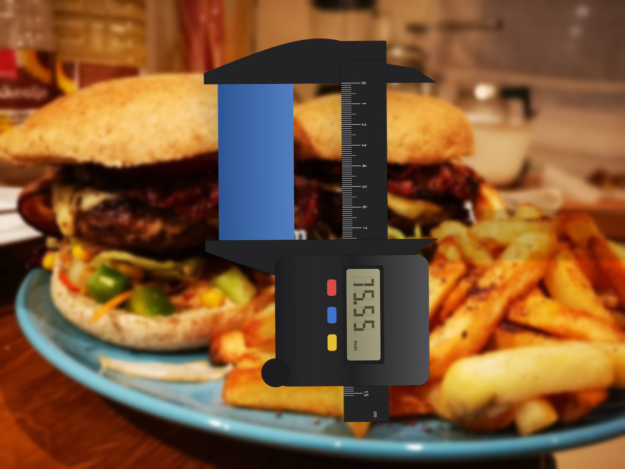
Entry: 75.55mm
